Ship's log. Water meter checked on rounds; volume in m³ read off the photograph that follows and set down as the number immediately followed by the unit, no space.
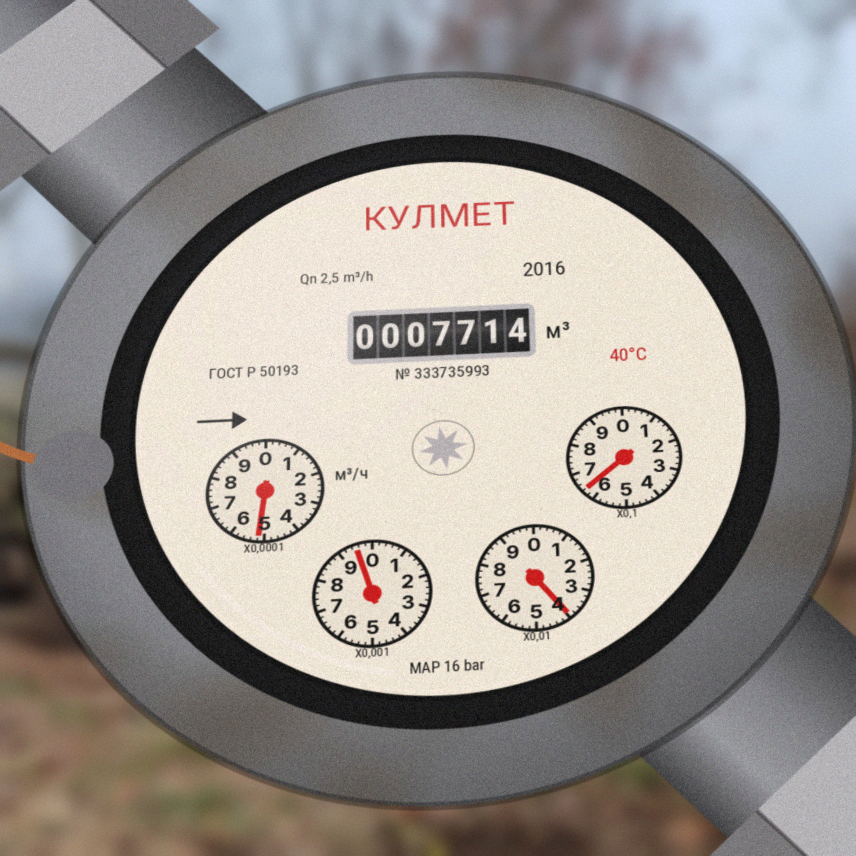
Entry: 7714.6395m³
